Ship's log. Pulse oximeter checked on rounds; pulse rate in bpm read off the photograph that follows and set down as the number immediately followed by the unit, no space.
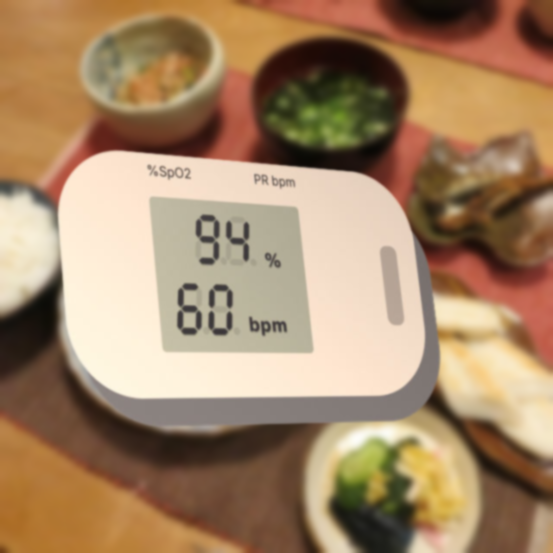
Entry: 60bpm
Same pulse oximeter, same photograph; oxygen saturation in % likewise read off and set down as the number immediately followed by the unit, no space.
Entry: 94%
